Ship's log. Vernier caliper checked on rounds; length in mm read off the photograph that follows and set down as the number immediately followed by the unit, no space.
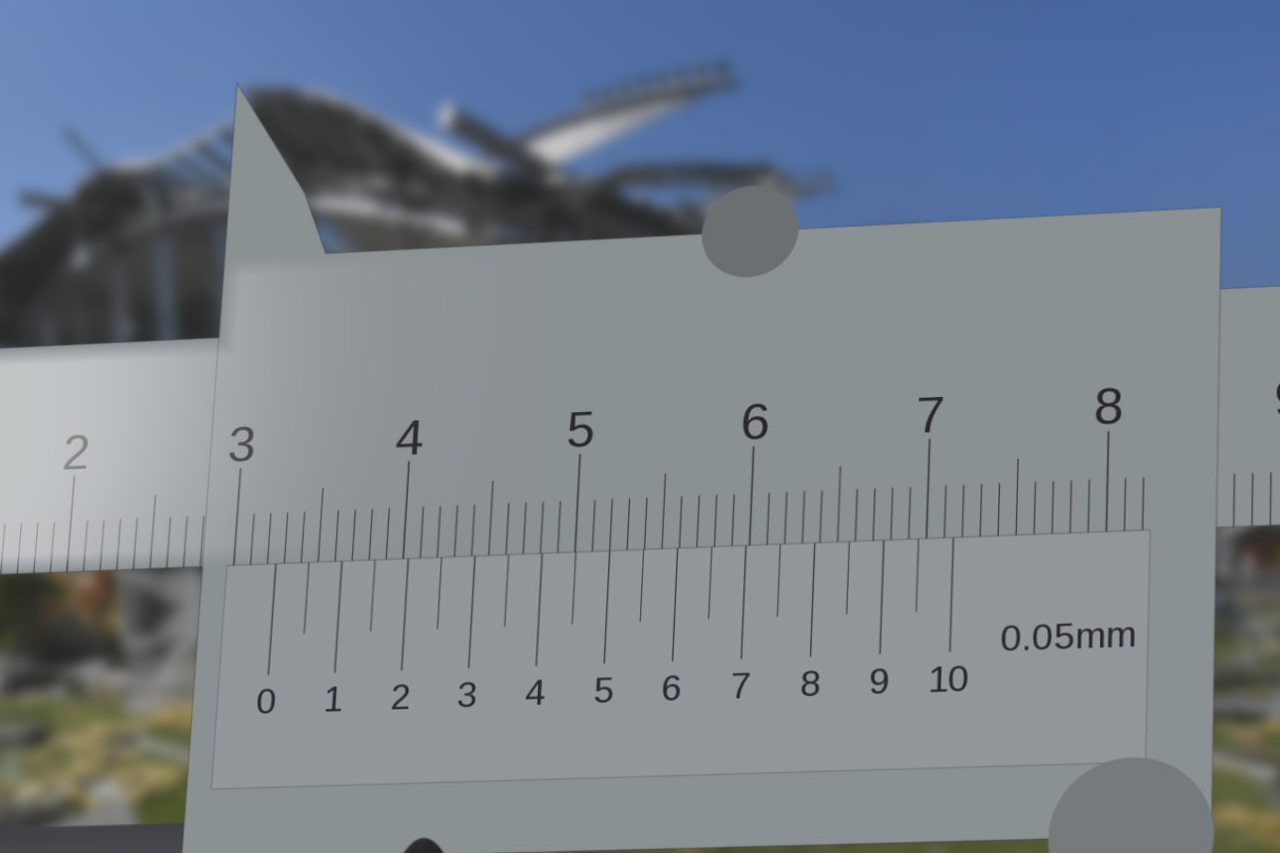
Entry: 32.5mm
